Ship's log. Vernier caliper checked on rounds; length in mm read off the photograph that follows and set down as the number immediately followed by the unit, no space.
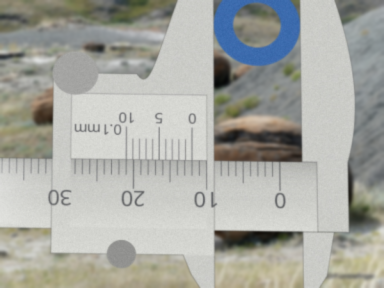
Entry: 12.0mm
